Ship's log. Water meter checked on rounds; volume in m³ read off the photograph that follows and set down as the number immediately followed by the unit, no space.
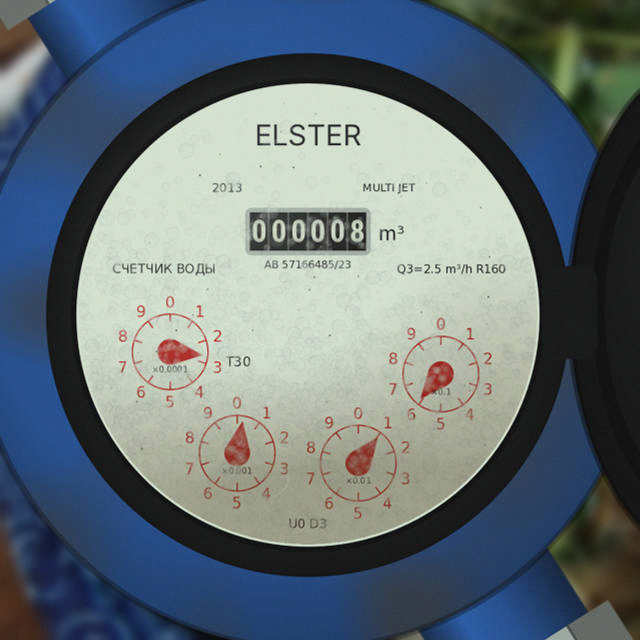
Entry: 8.6102m³
